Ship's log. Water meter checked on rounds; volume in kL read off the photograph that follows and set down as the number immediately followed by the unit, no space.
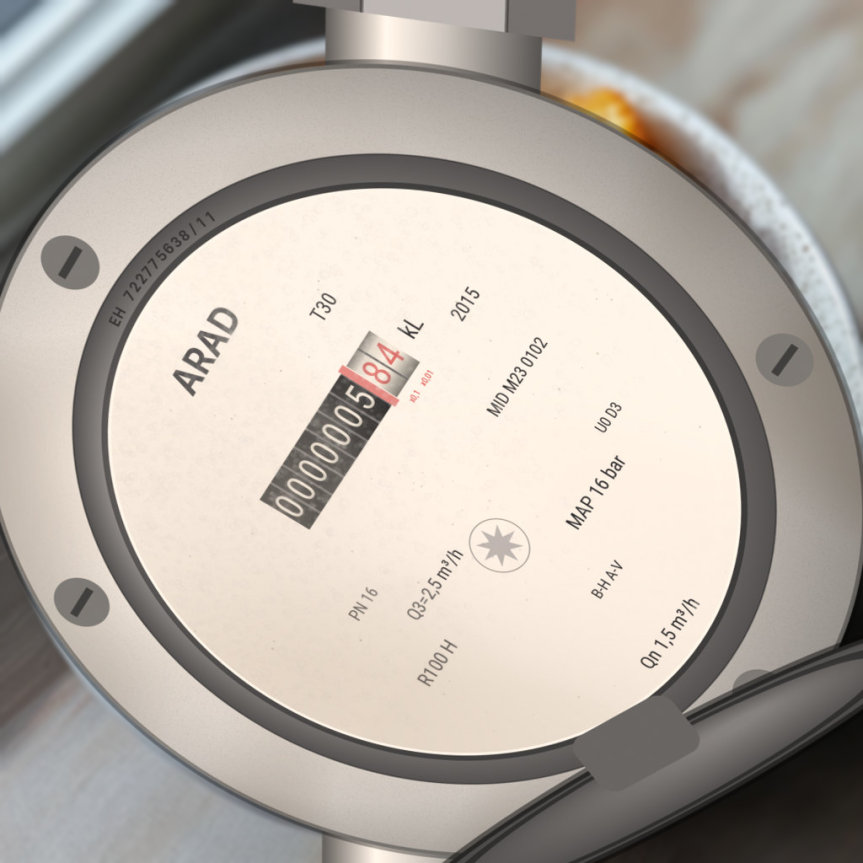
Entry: 5.84kL
